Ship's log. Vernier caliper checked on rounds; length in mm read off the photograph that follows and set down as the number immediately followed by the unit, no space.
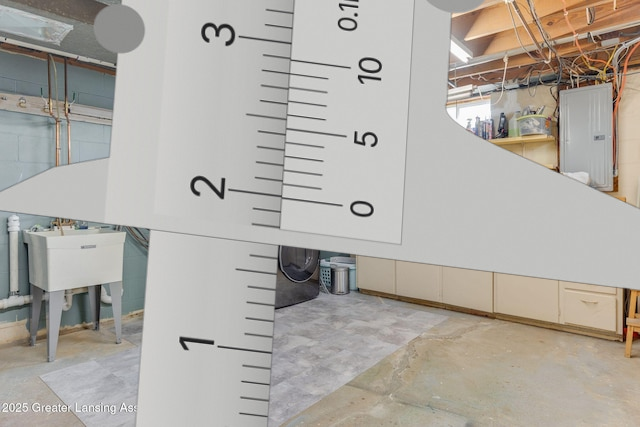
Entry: 19.9mm
